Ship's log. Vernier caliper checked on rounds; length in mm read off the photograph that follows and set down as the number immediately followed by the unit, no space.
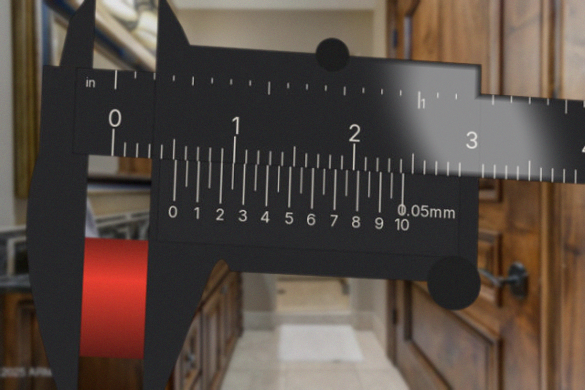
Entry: 5.2mm
